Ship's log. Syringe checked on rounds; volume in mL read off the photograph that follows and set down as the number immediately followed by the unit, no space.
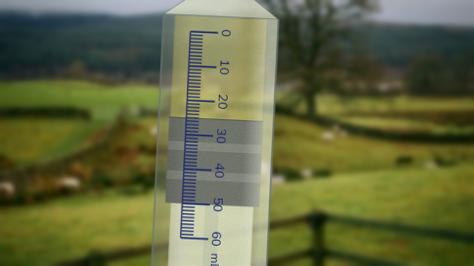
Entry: 25mL
